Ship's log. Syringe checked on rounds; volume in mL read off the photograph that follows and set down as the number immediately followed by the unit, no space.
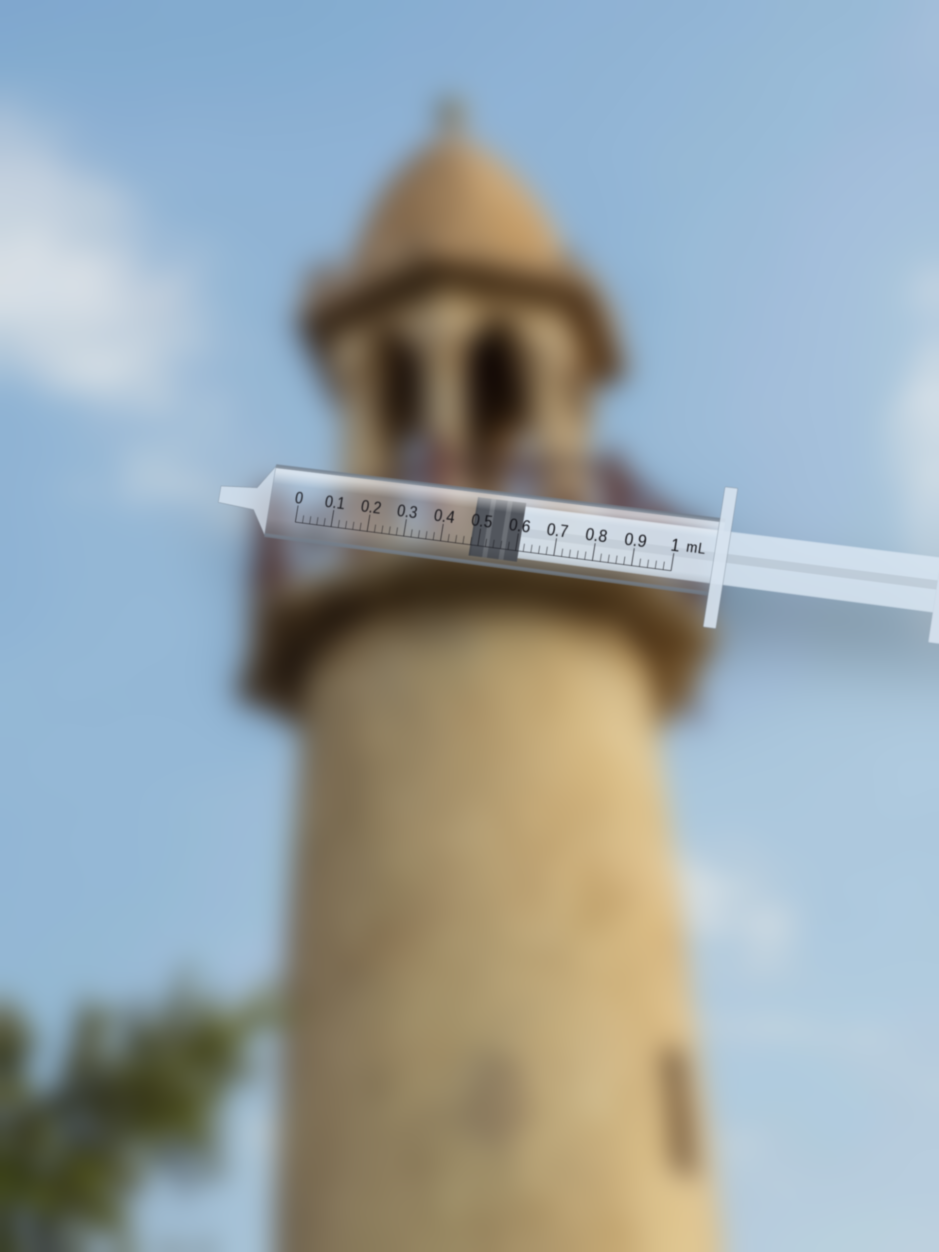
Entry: 0.48mL
